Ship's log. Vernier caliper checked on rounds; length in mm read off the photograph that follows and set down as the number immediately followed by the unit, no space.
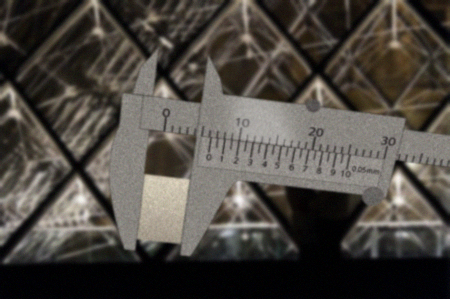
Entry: 6.2mm
